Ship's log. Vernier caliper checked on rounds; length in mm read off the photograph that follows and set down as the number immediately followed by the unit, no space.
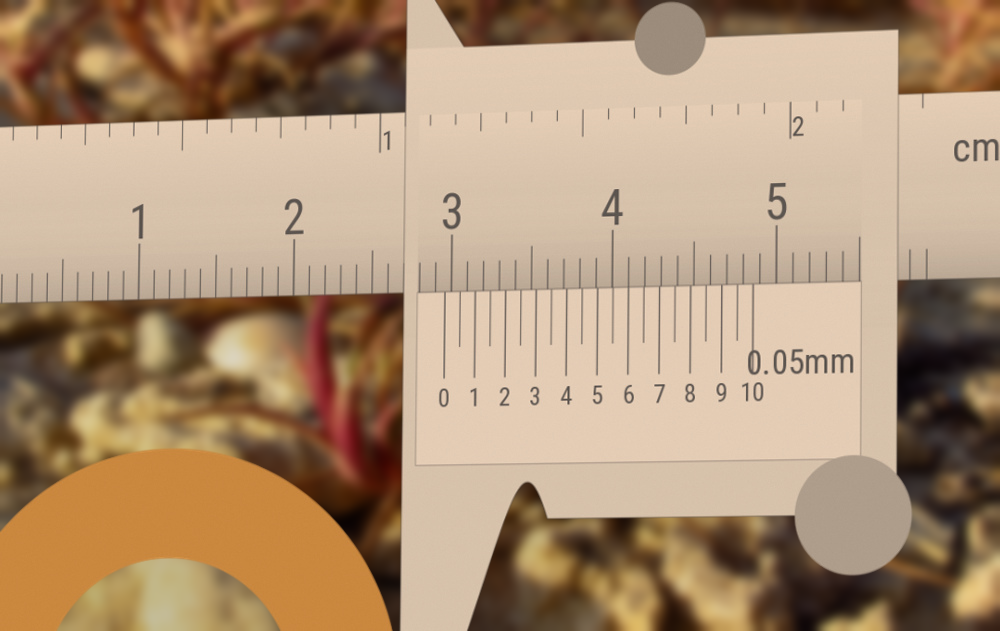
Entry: 29.6mm
